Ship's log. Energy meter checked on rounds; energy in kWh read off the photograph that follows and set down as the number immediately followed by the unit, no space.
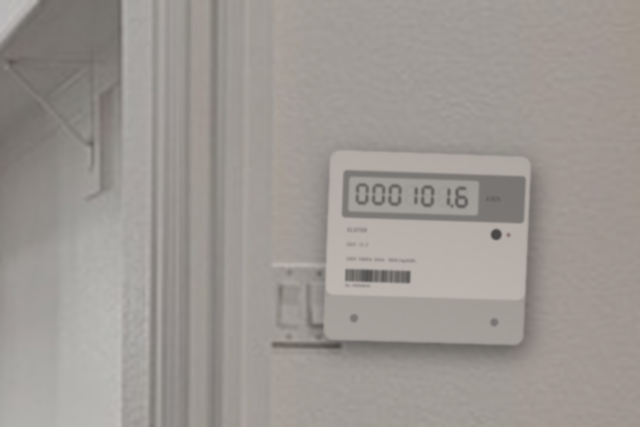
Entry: 101.6kWh
